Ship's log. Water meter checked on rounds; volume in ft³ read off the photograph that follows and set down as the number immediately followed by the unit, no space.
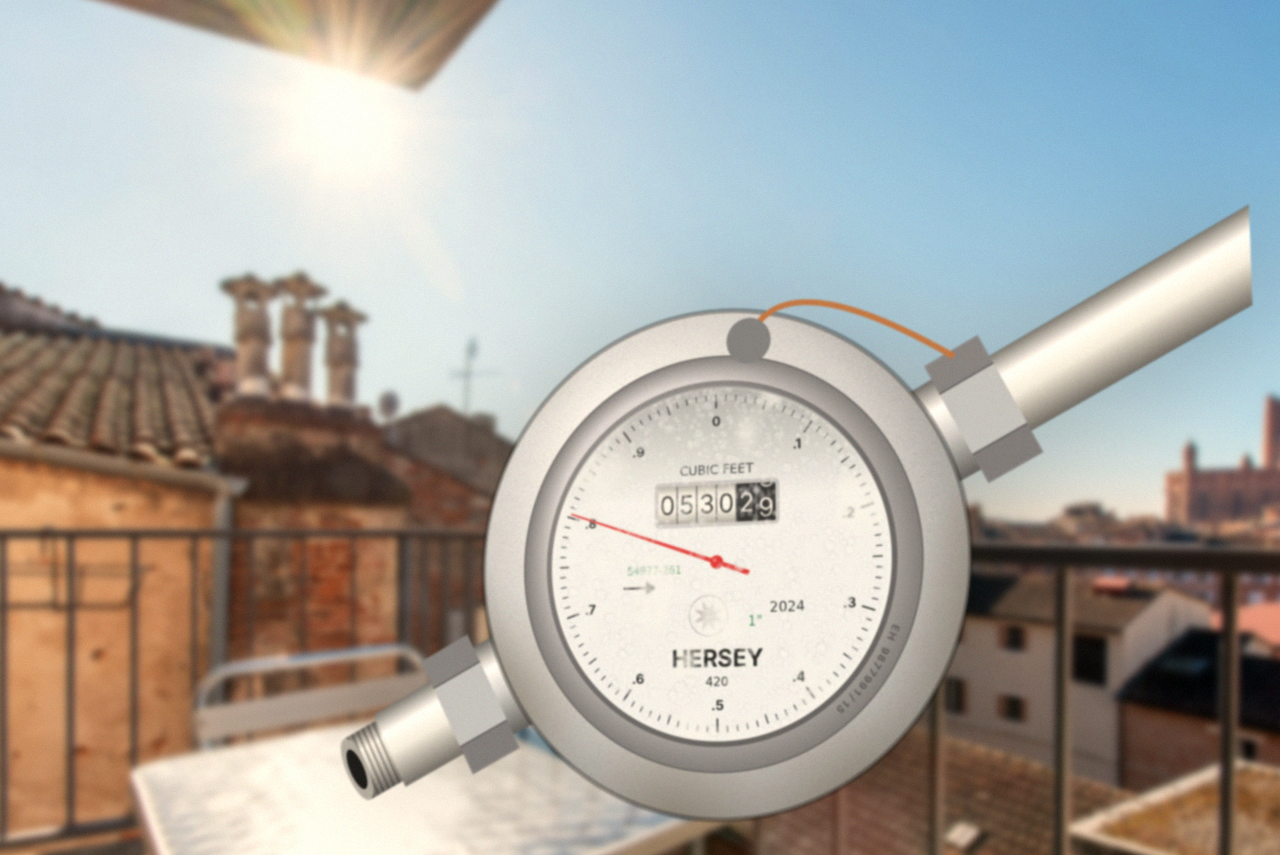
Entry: 53028.80ft³
